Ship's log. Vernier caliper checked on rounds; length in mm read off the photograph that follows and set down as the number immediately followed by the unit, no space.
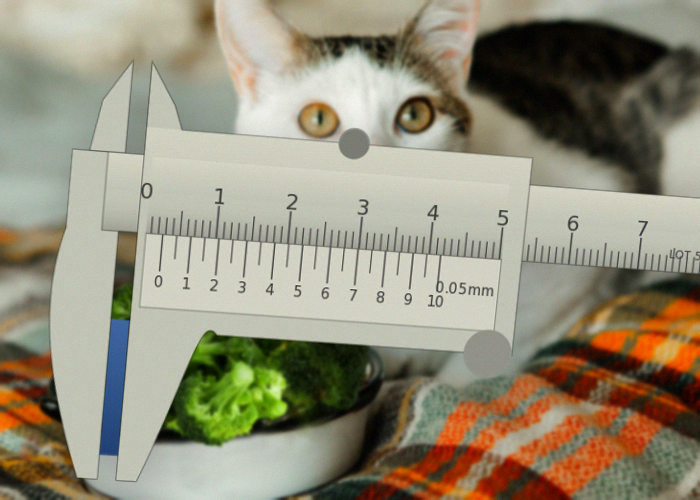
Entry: 2.6mm
